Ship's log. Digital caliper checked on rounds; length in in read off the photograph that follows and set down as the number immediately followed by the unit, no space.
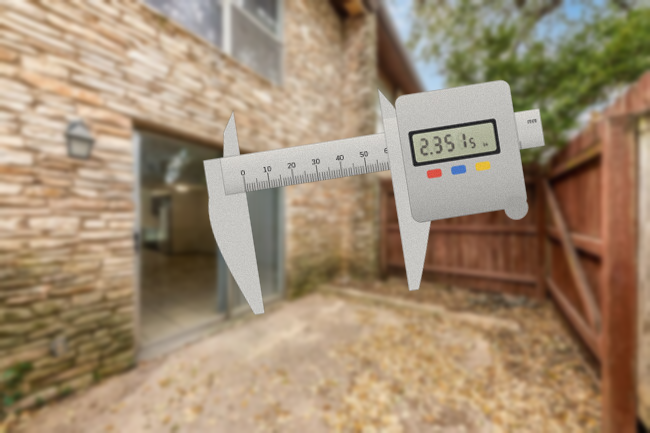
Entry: 2.3515in
